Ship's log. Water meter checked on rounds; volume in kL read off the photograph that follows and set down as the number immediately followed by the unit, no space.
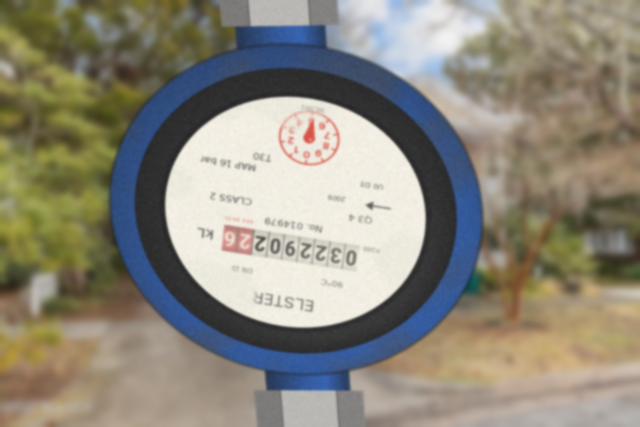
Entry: 322902.265kL
